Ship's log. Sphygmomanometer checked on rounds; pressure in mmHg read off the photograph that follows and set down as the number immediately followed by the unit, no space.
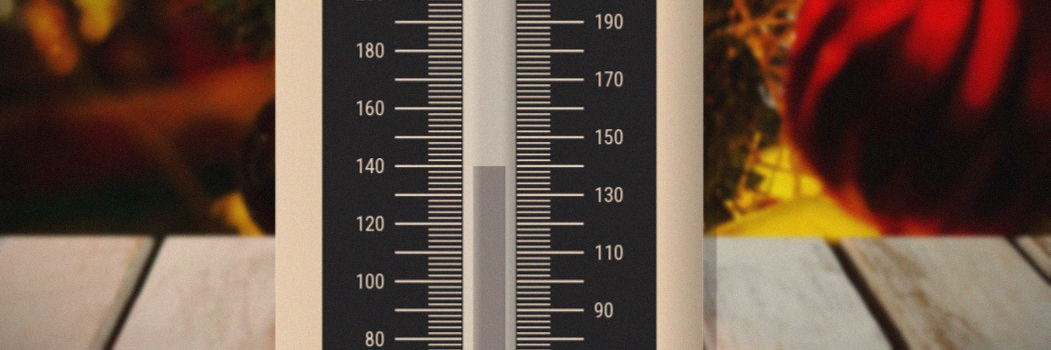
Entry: 140mmHg
